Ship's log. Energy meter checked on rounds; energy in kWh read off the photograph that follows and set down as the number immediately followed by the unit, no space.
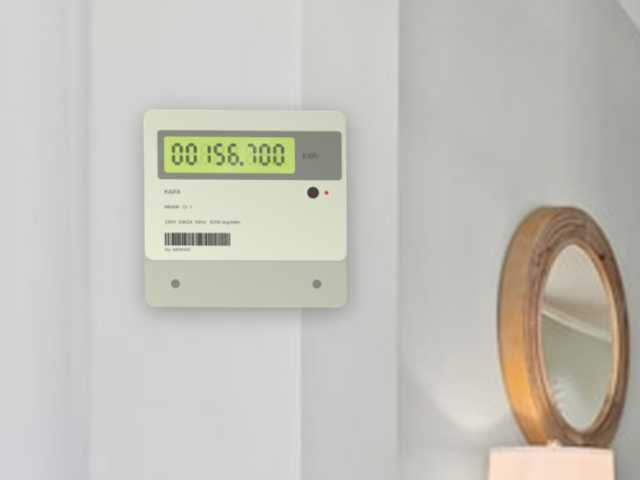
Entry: 156.700kWh
